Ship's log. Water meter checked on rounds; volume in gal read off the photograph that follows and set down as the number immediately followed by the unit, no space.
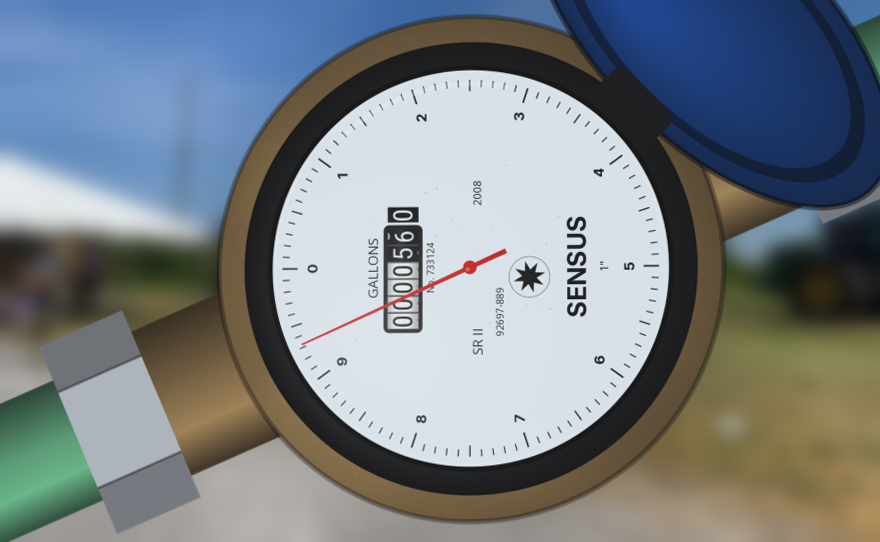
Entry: 559.3gal
